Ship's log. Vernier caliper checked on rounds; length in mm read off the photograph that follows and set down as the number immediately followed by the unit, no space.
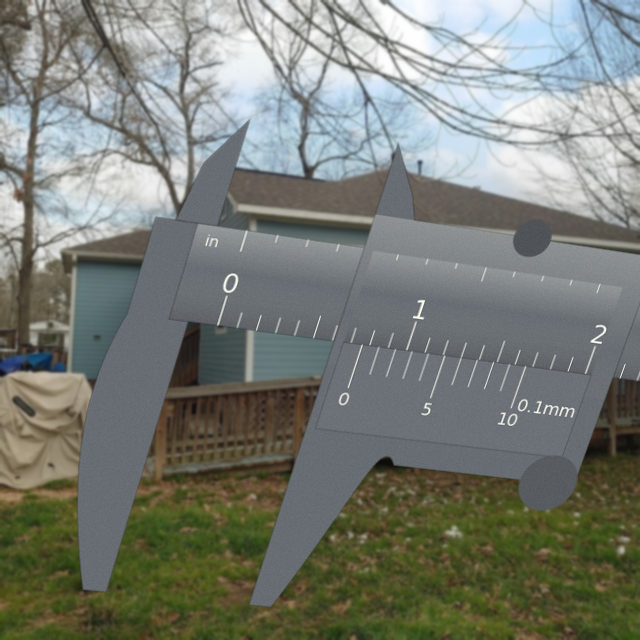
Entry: 7.6mm
